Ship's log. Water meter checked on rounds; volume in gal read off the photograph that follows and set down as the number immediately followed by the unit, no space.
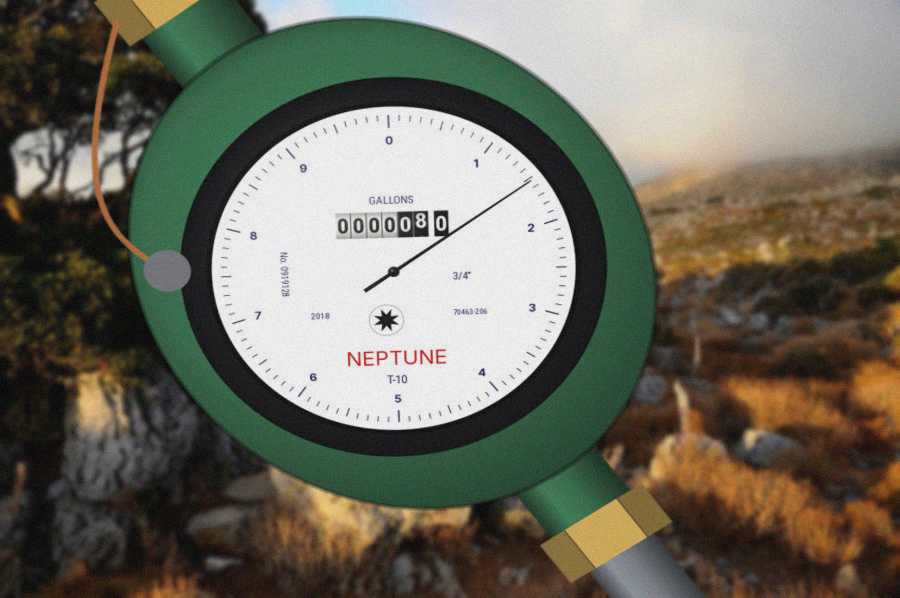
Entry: 81.5gal
